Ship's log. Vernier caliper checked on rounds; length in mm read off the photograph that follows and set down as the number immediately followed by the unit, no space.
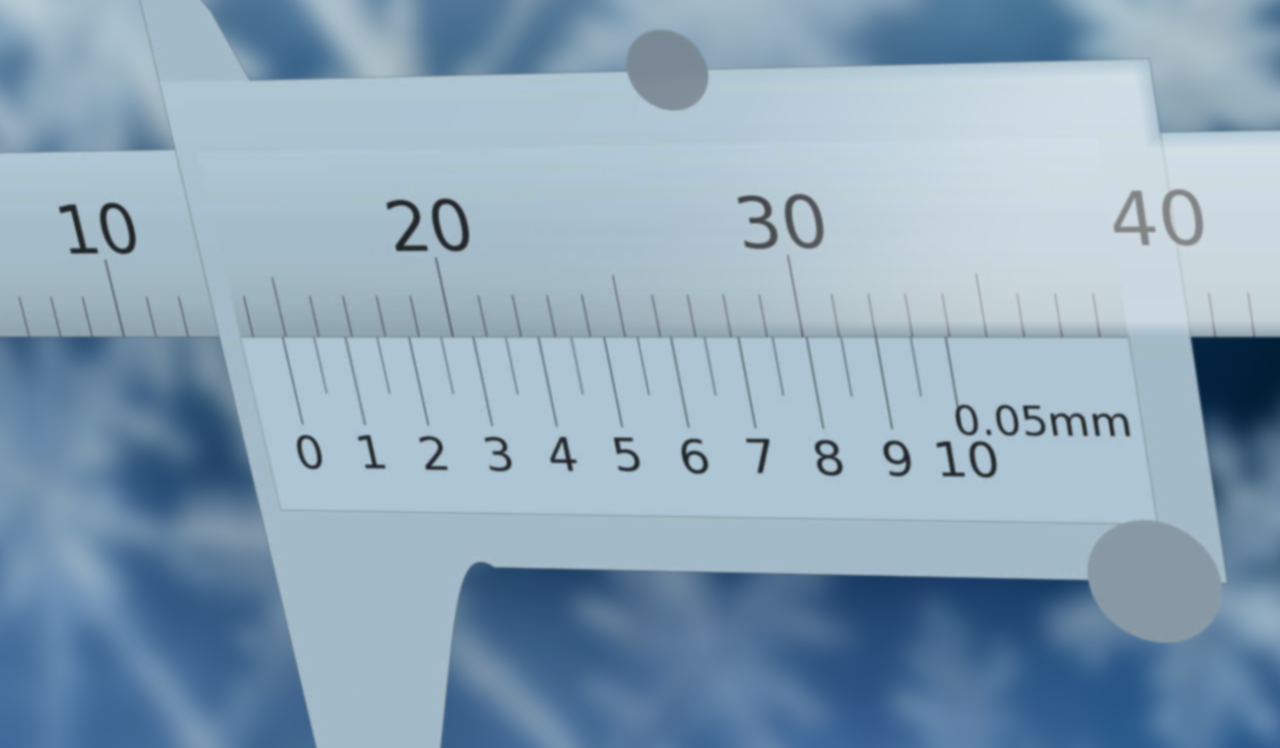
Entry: 14.90mm
